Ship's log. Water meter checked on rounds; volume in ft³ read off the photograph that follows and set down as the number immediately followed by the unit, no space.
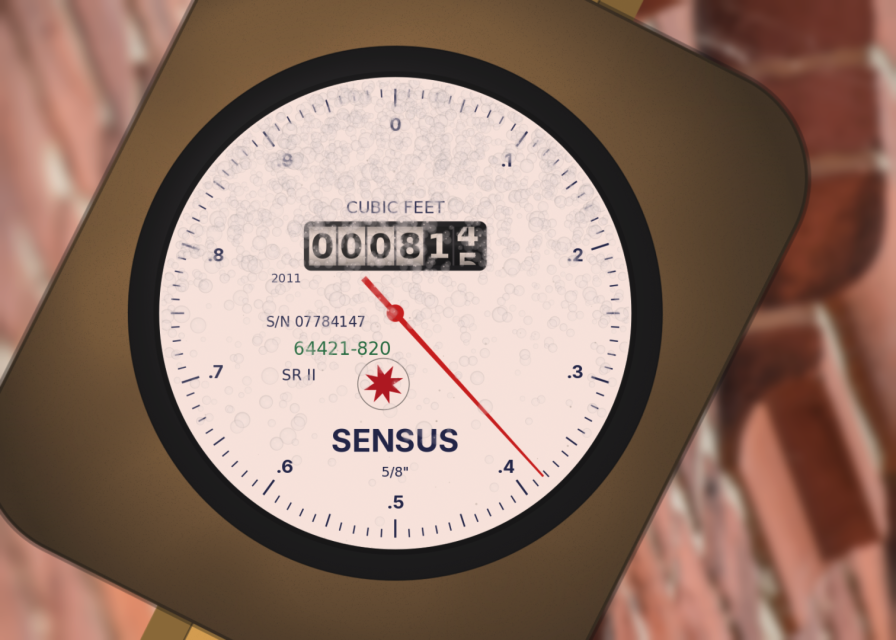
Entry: 814.38ft³
